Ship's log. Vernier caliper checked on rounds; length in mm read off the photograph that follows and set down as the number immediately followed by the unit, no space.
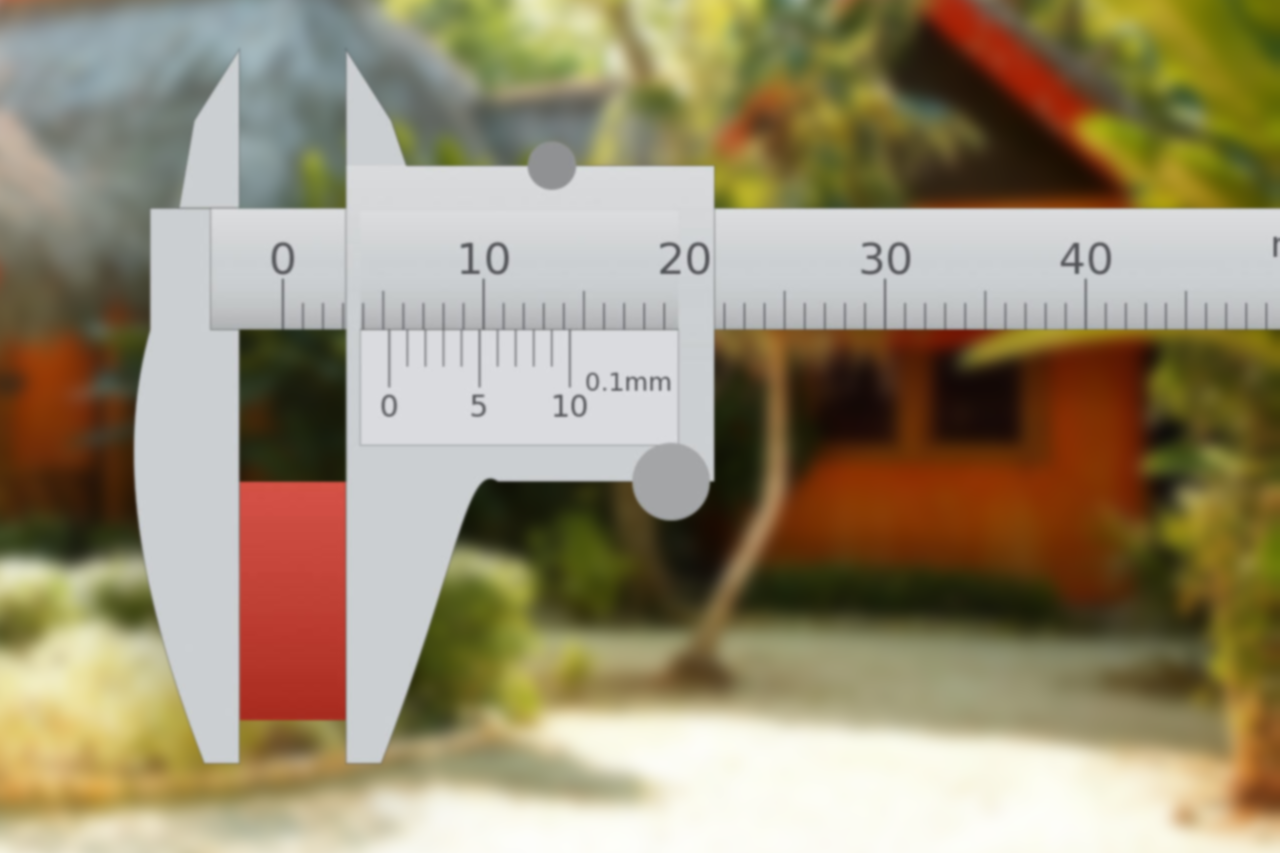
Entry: 5.3mm
